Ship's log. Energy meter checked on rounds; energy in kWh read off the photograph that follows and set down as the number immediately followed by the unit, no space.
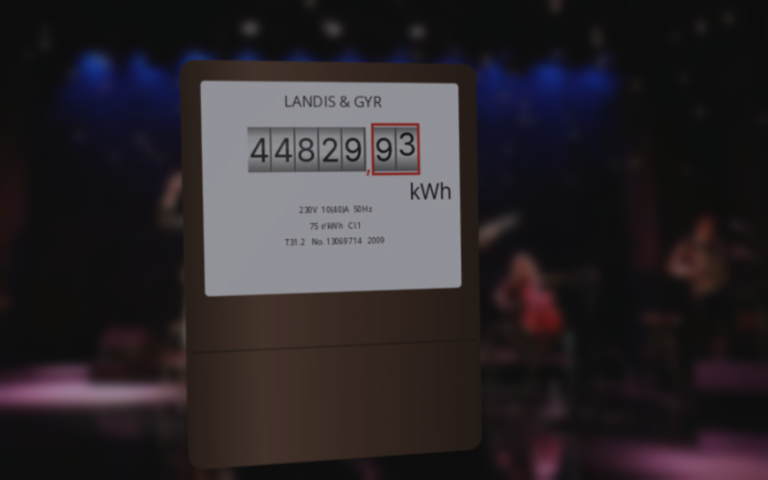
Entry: 44829.93kWh
